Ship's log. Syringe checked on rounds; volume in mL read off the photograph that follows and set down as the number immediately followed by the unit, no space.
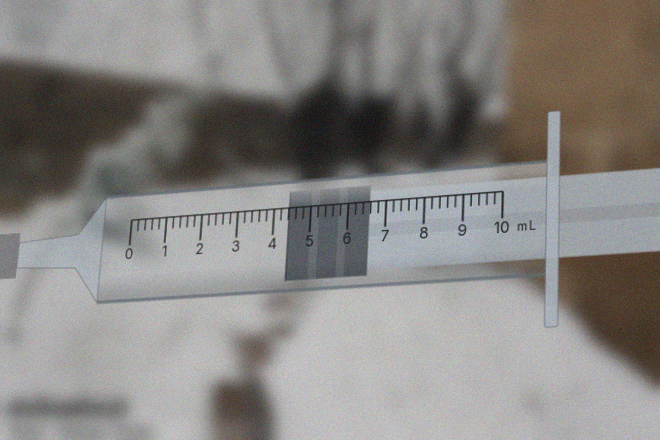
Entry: 4.4mL
